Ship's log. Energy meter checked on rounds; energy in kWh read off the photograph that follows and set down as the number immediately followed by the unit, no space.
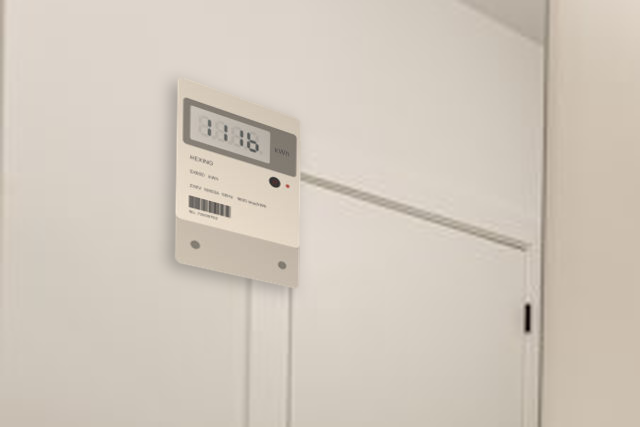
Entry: 1116kWh
